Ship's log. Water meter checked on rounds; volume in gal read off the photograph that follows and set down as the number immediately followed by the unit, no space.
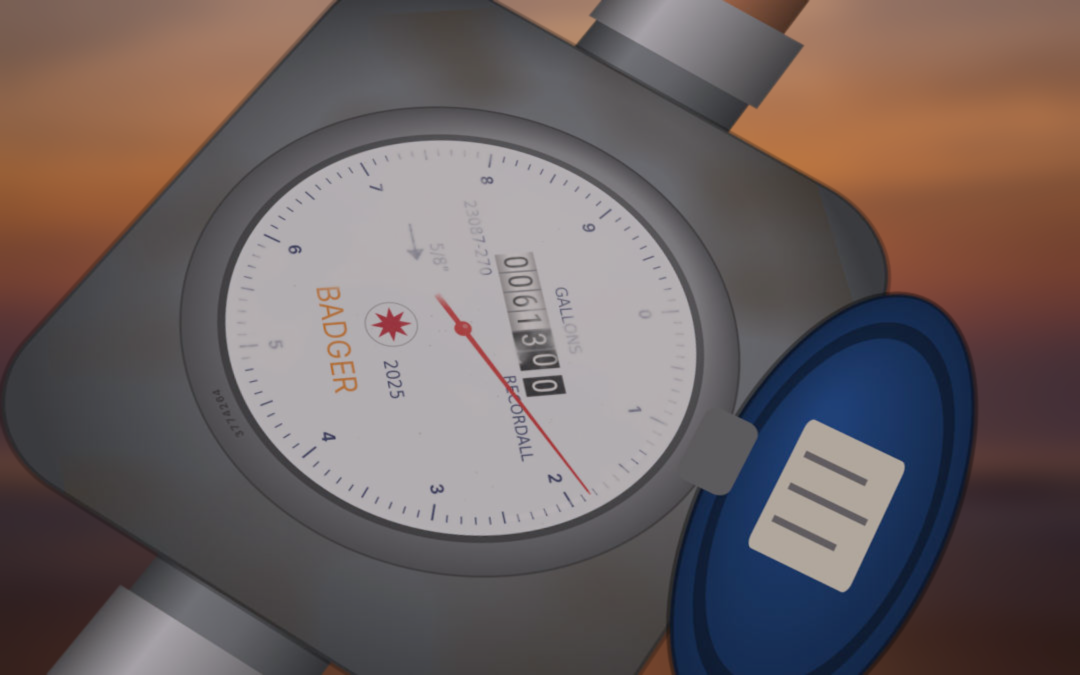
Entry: 61301.8gal
